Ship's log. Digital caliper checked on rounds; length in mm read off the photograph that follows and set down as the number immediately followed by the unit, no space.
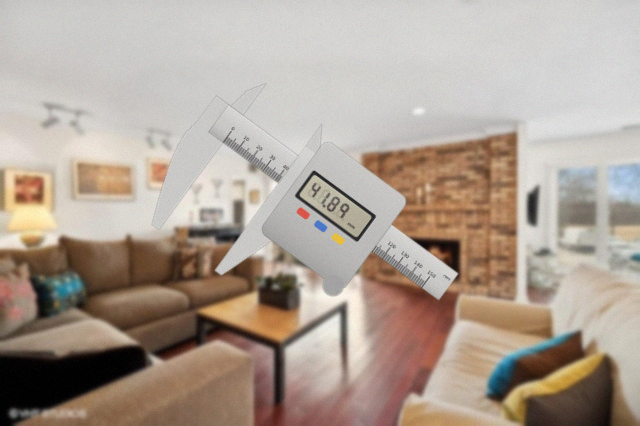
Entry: 41.89mm
